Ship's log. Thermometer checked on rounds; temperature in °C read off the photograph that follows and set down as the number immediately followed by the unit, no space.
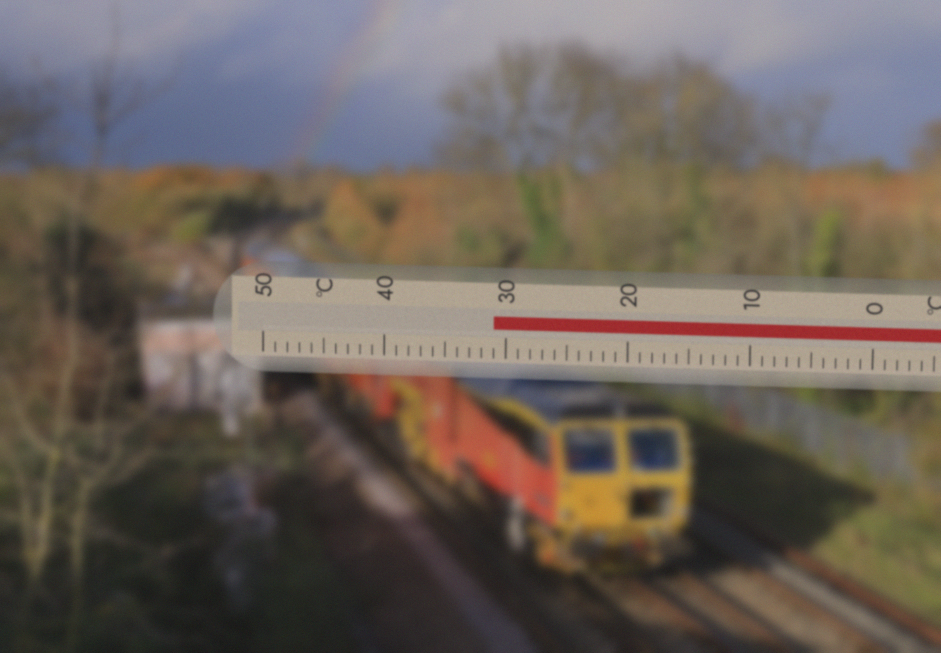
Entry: 31°C
